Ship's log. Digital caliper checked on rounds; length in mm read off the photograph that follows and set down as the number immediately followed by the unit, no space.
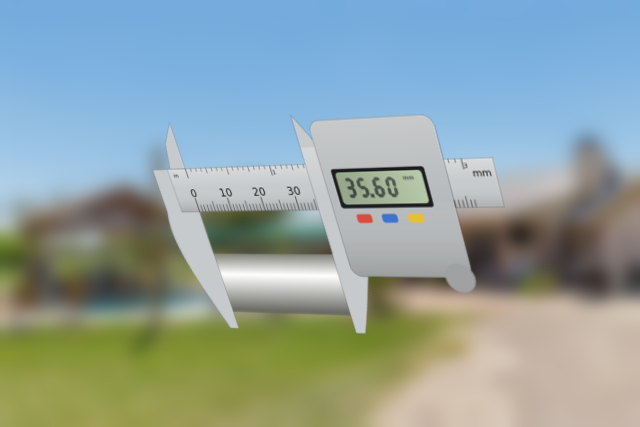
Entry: 35.60mm
